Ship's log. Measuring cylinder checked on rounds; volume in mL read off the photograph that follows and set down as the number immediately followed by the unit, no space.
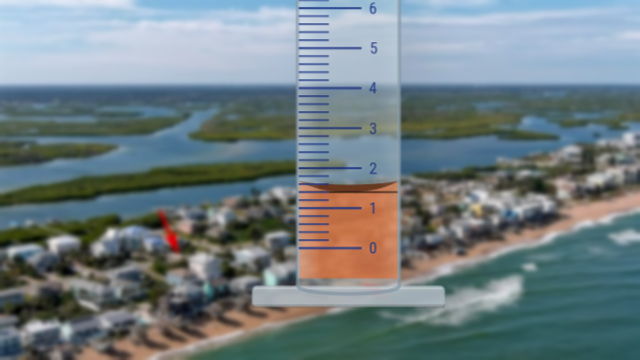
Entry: 1.4mL
